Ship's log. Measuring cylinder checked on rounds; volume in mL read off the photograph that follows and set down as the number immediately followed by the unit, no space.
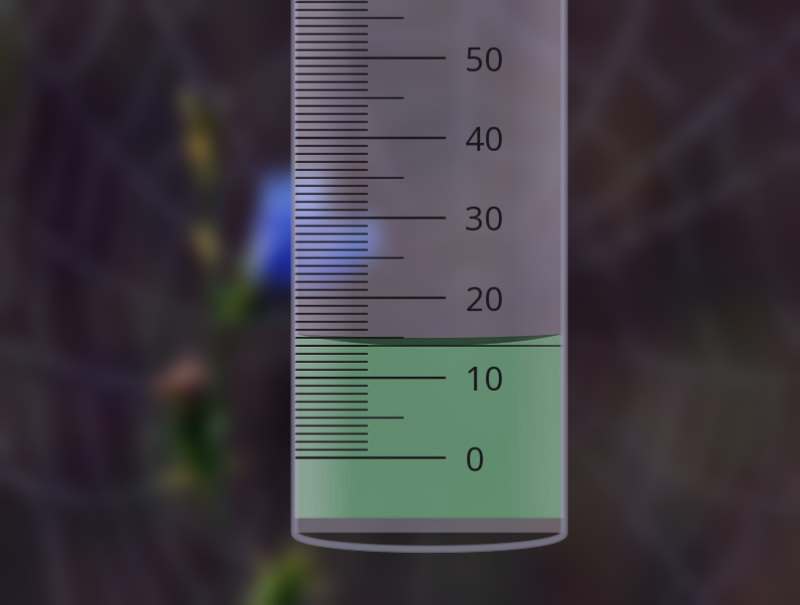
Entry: 14mL
